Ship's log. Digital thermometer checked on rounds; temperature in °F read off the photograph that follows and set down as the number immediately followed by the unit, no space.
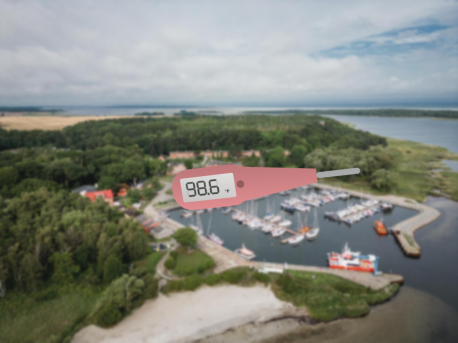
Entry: 98.6°F
